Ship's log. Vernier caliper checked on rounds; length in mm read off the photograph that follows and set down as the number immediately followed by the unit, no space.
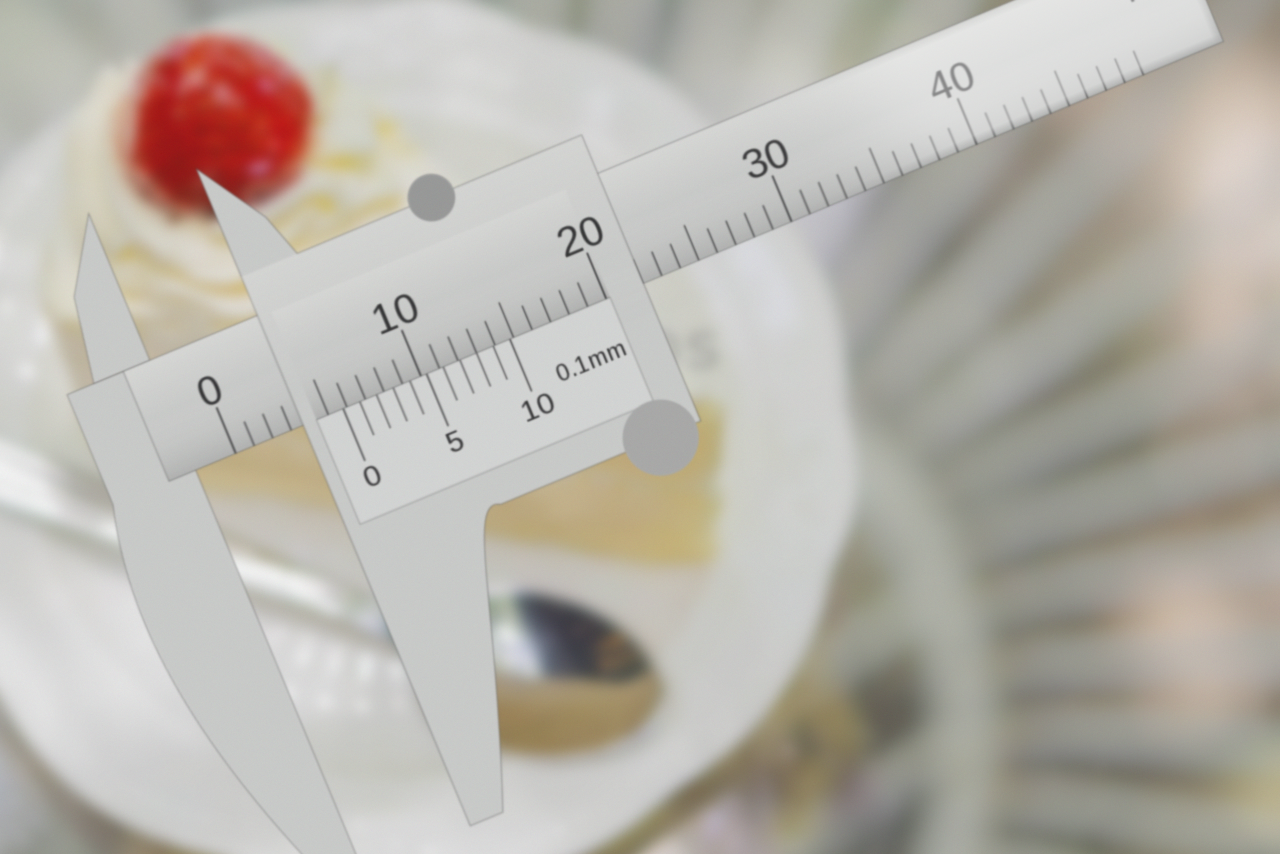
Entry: 5.8mm
